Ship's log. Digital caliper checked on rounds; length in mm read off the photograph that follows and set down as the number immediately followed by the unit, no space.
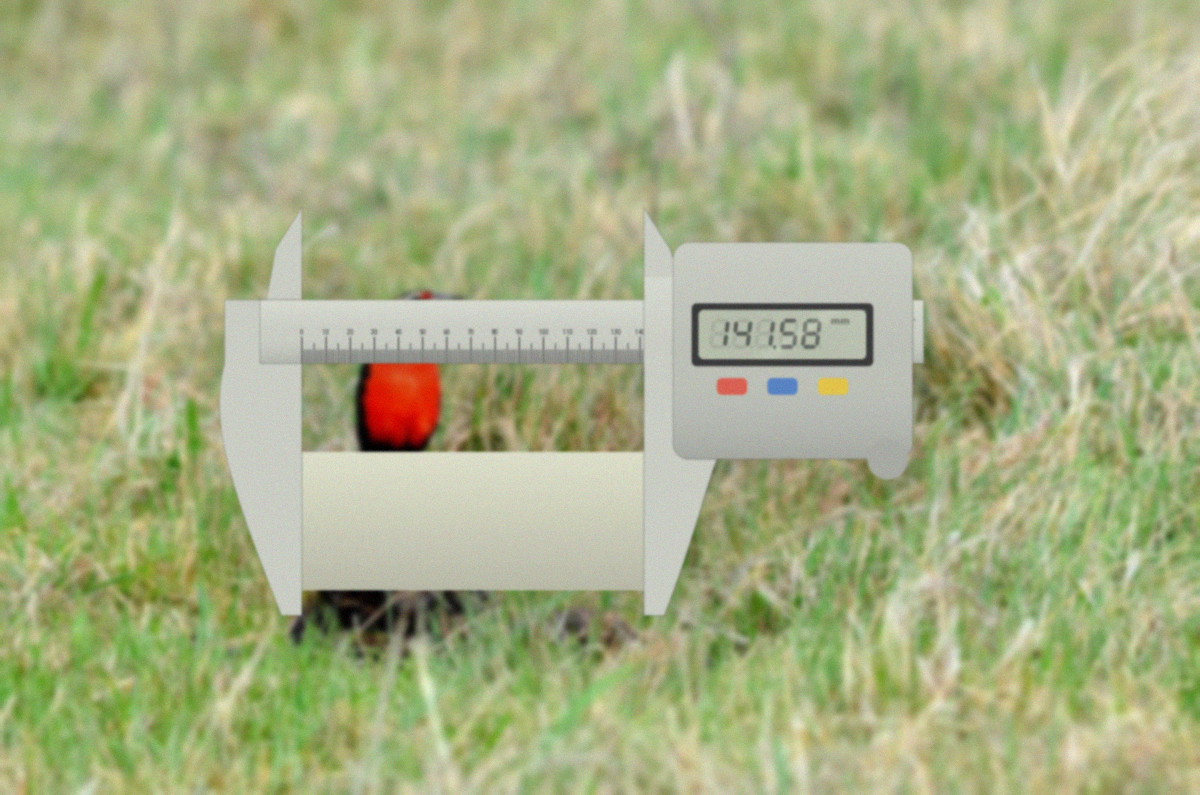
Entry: 141.58mm
